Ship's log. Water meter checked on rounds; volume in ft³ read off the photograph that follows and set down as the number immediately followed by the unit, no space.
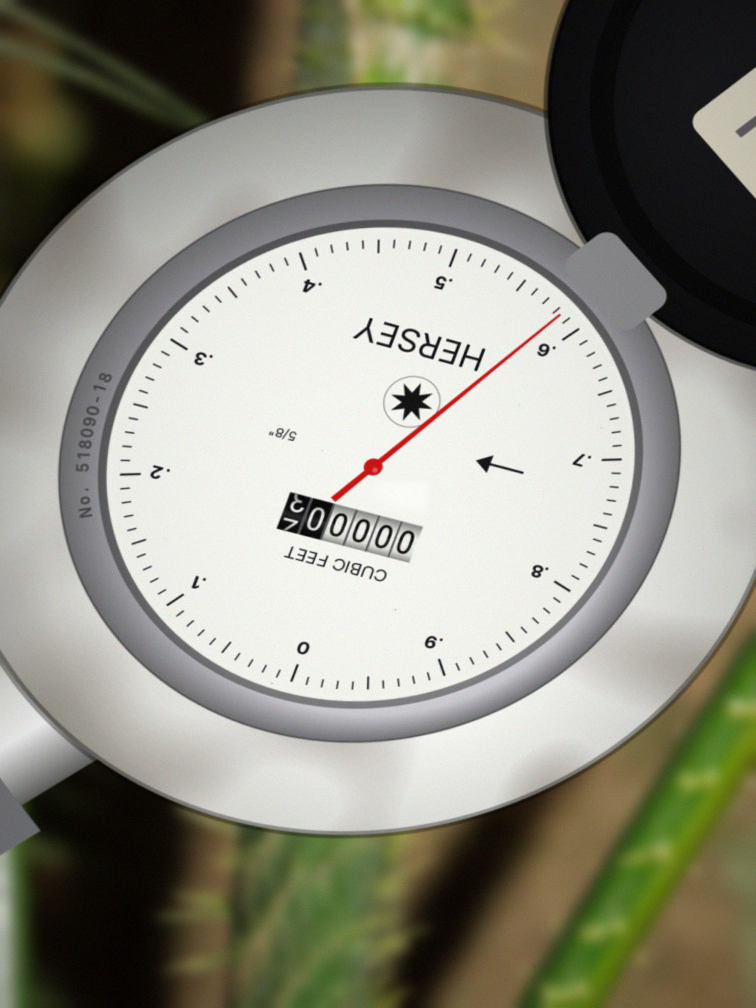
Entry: 2.58ft³
